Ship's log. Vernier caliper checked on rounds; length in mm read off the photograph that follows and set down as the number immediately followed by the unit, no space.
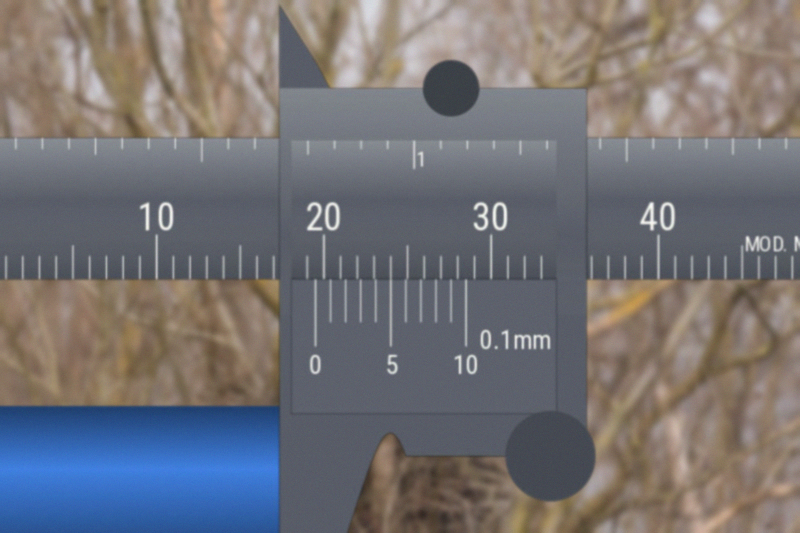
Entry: 19.5mm
